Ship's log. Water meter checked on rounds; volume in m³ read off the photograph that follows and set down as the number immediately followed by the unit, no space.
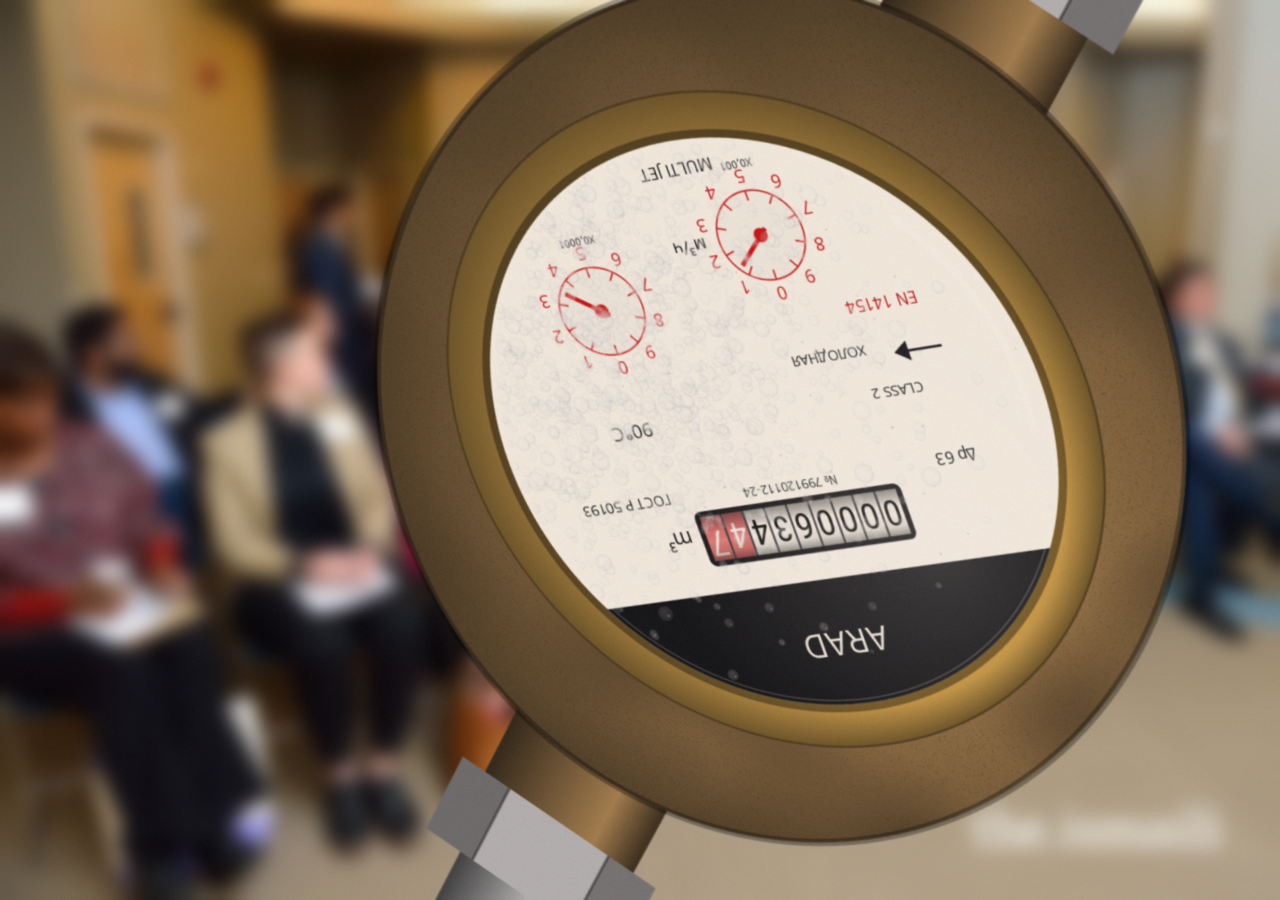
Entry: 634.4713m³
